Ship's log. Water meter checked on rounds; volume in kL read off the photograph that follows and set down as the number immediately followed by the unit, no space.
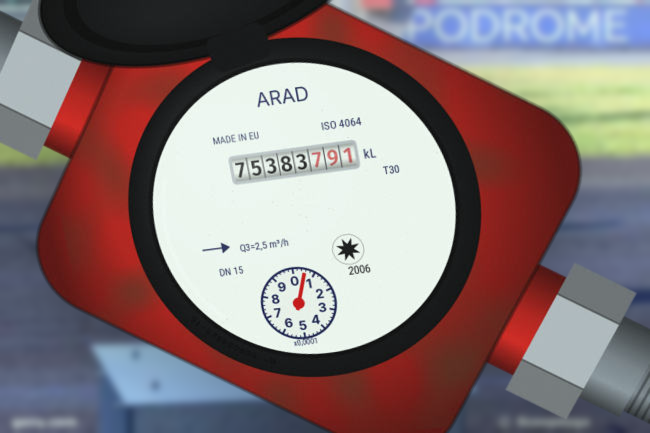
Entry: 75383.7910kL
